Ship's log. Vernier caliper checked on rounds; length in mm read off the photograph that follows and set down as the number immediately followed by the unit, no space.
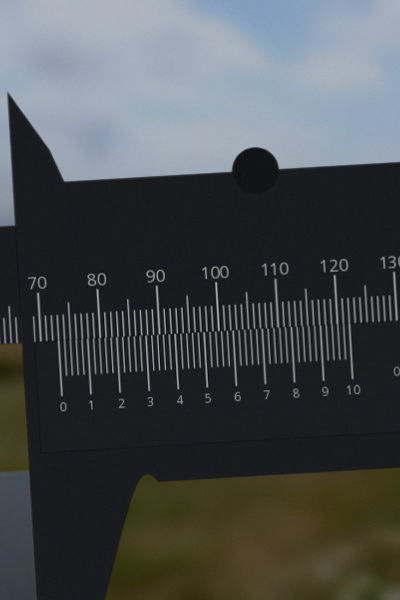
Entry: 73.0mm
